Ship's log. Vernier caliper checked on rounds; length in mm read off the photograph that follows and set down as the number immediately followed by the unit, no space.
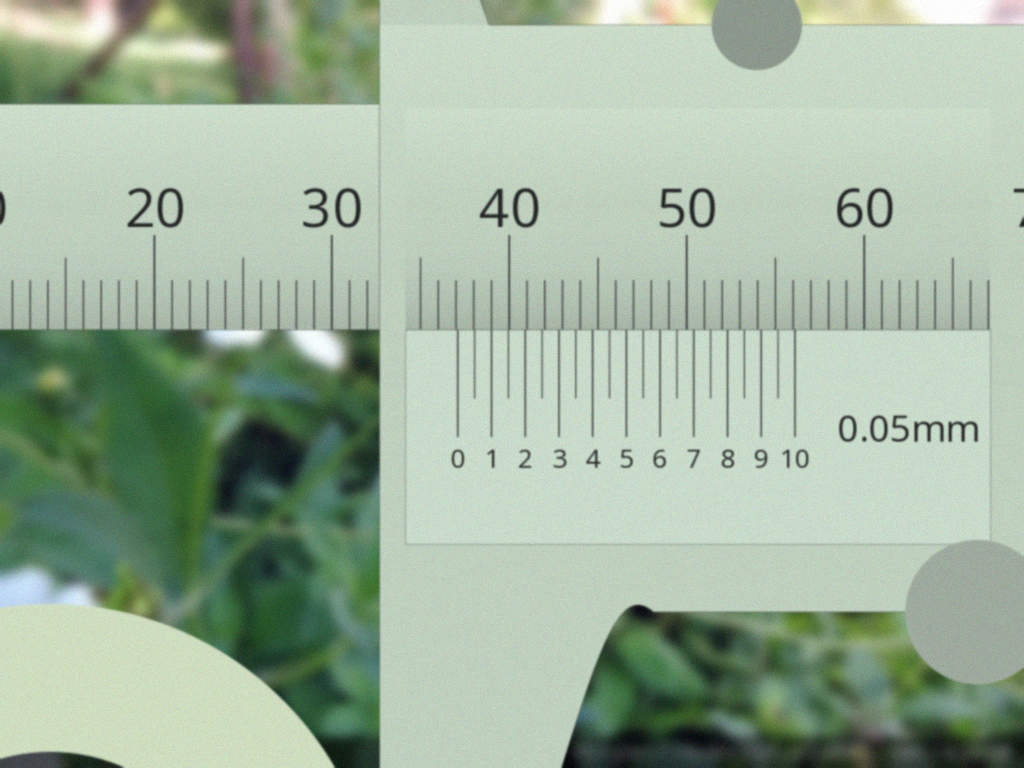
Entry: 37.1mm
